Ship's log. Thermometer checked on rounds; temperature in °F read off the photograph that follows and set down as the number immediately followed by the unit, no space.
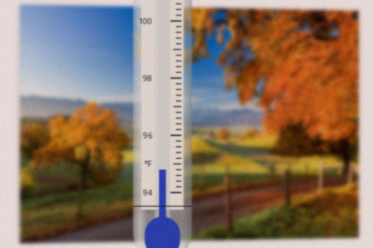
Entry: 94.8°F
